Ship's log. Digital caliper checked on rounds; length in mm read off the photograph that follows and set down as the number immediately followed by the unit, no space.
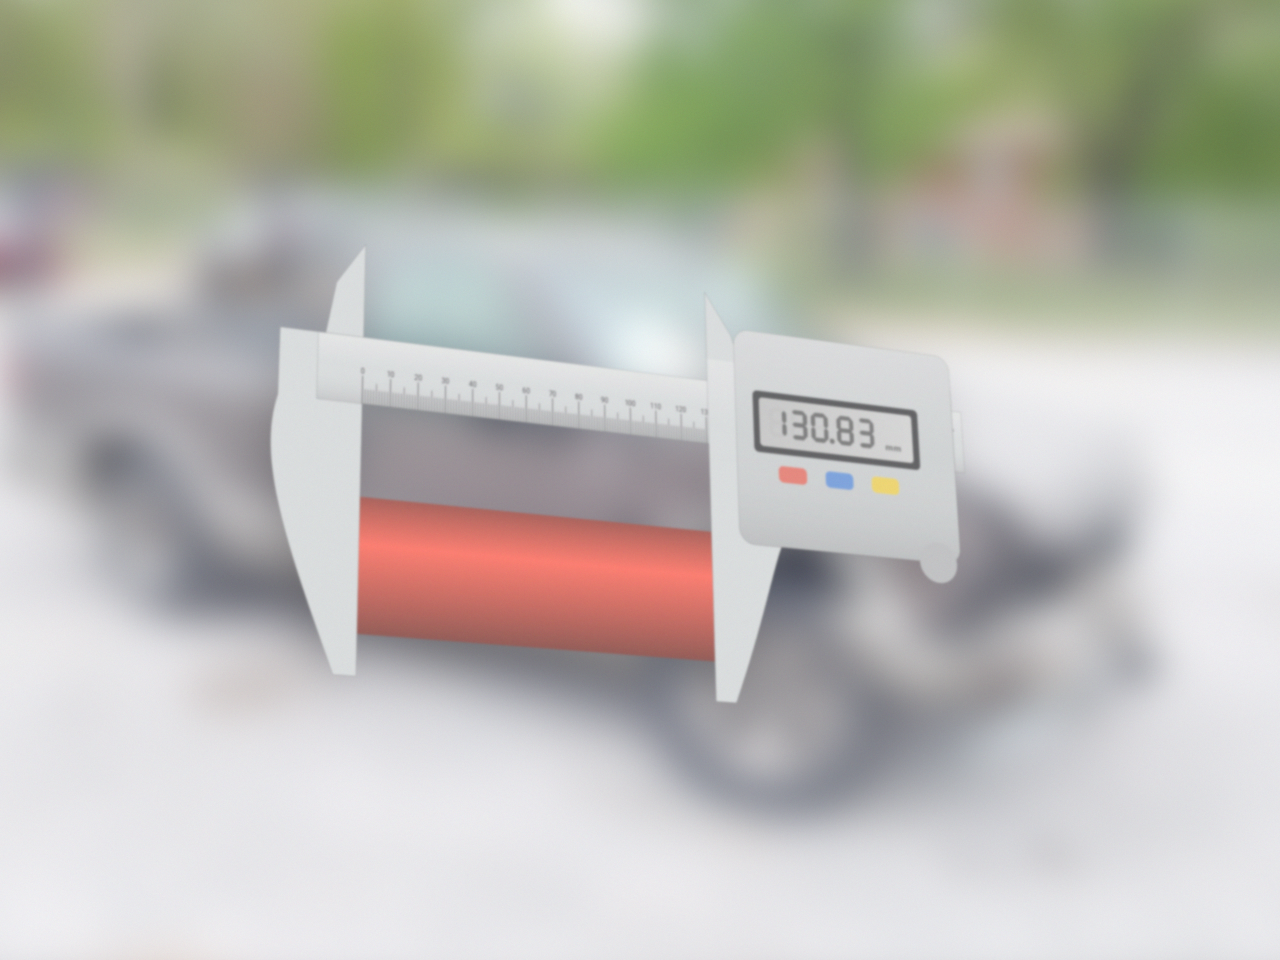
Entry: 130.83mm
